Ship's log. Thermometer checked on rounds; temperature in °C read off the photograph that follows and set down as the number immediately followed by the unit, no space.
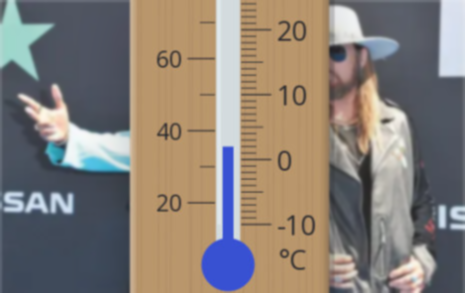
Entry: 2°C
